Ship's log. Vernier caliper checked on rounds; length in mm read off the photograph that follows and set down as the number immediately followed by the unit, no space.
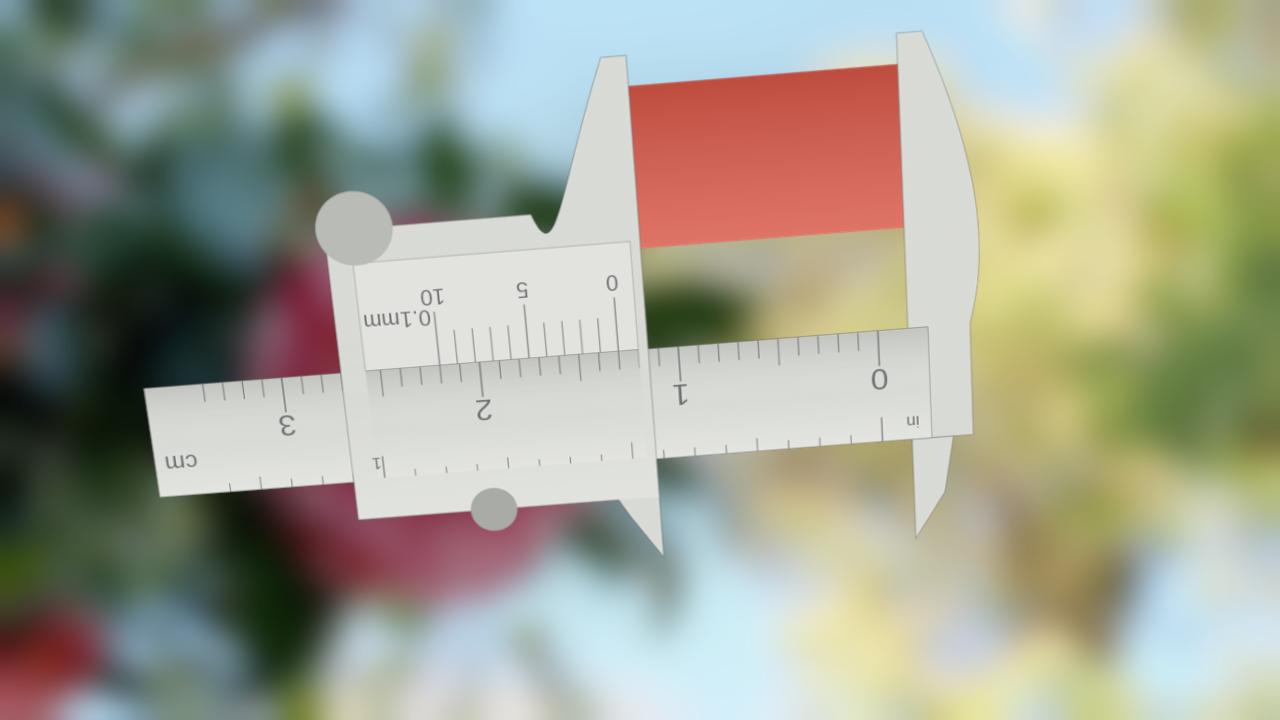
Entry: 13.0mm
